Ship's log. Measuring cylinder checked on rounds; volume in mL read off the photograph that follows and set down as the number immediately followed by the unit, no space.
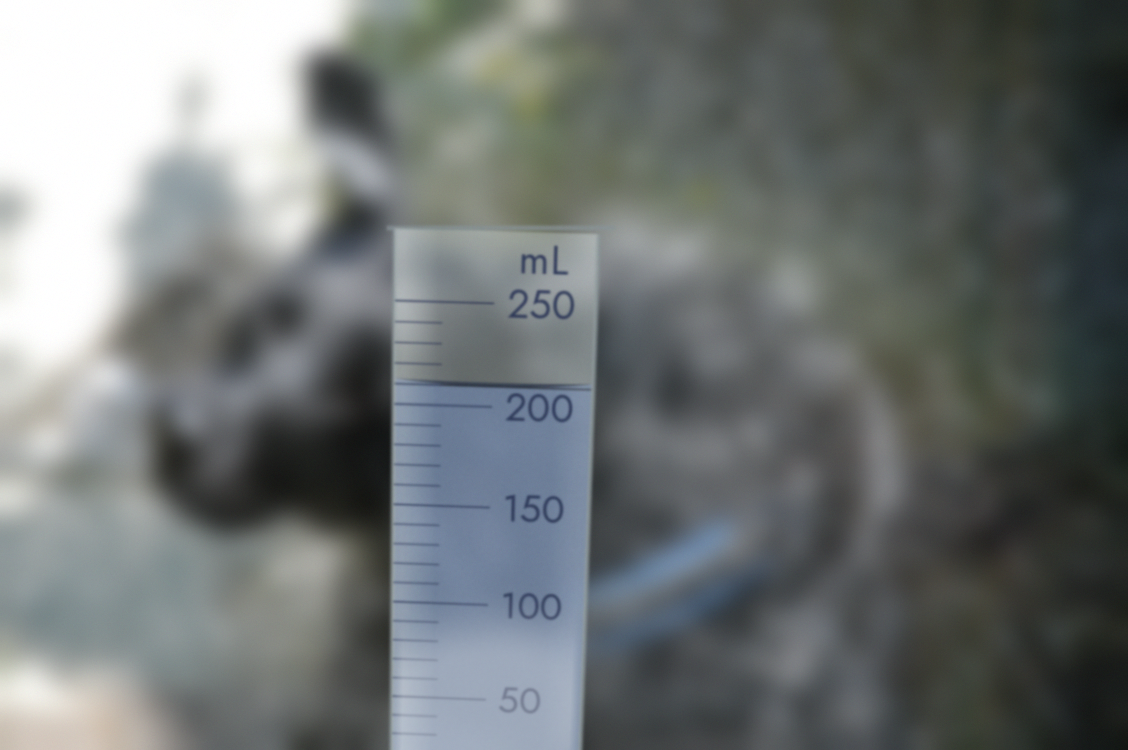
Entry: 210mL
